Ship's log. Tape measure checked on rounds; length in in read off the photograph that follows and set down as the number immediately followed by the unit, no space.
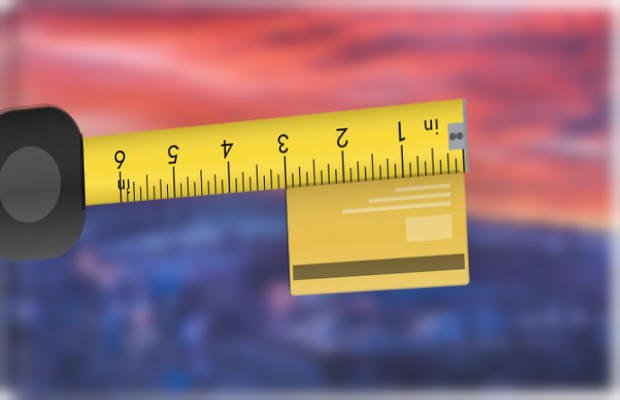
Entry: 3in
